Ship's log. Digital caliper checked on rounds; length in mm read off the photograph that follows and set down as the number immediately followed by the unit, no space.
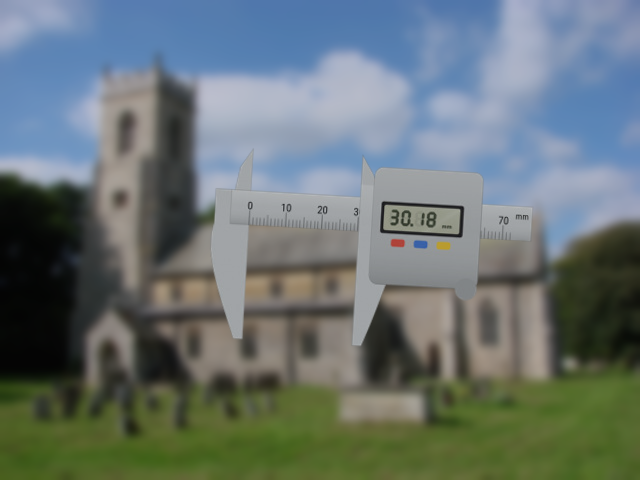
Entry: 30.18mm
